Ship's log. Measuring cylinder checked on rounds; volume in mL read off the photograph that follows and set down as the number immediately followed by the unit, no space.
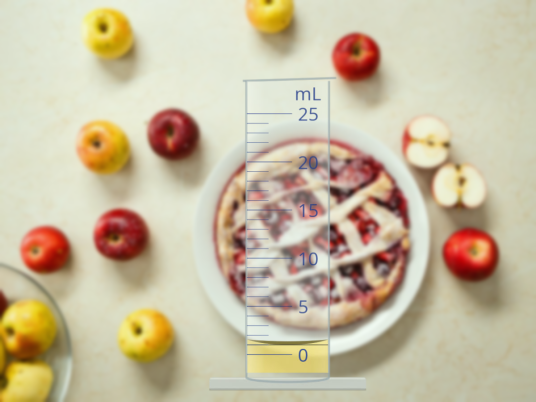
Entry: 1mL
